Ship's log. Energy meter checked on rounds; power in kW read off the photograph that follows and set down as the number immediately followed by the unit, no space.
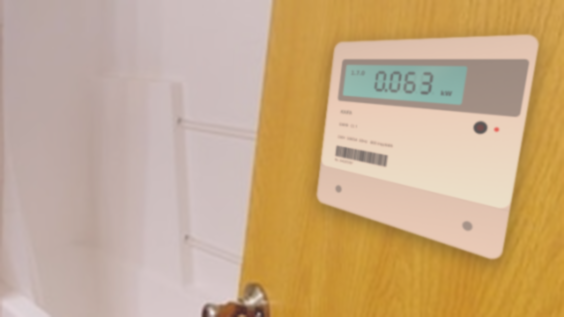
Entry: 0.063kW
